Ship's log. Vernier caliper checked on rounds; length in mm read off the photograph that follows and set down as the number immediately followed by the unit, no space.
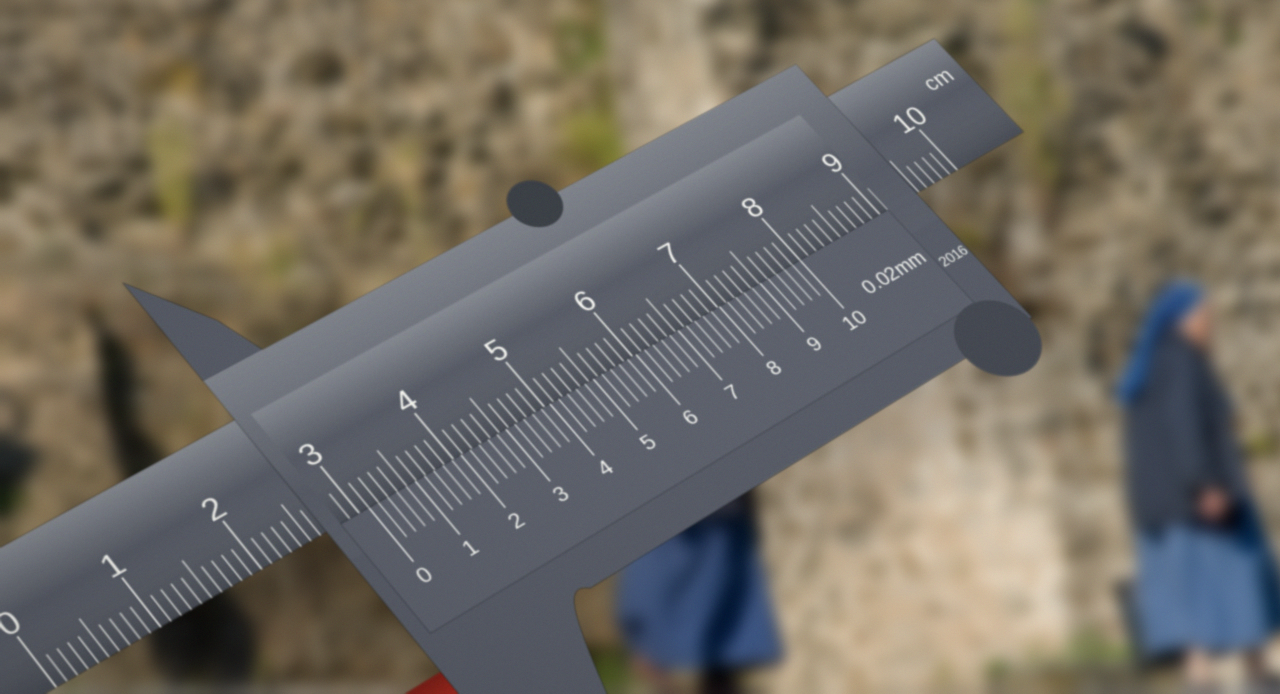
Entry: 31.0mm
